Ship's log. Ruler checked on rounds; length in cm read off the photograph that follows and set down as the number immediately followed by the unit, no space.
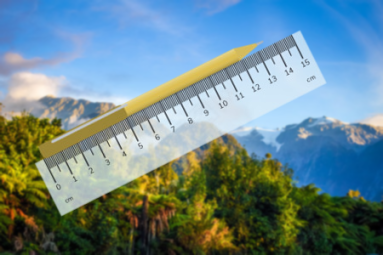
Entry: 13.5cm
